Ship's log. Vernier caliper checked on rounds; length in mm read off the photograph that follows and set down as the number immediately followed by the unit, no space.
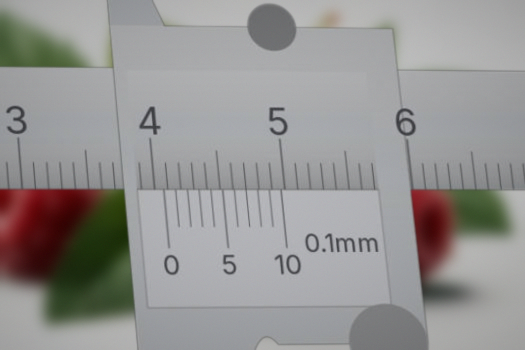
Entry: 40.7mm
